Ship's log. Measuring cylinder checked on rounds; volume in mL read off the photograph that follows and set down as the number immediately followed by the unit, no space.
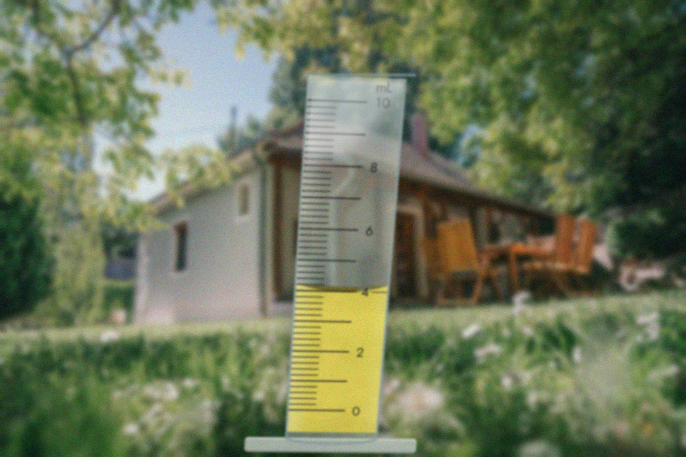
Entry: 4mL
